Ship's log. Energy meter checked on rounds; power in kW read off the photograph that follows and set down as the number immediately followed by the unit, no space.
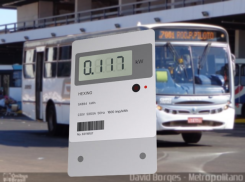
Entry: 0.117kW
